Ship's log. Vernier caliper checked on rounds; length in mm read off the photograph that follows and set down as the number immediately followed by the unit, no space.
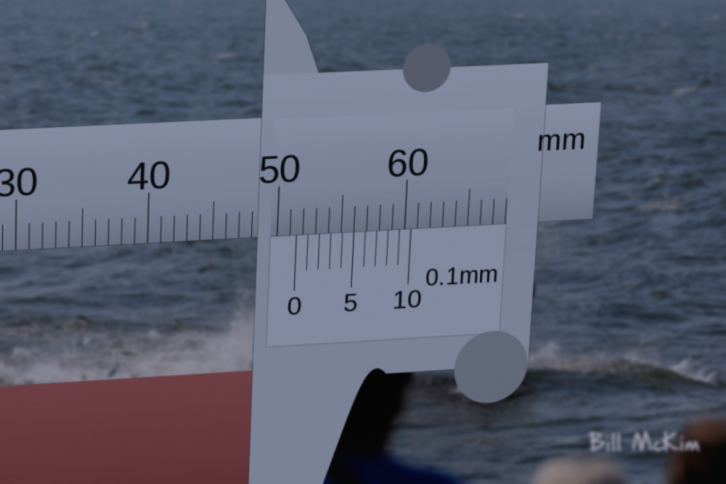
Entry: 51.5mm
